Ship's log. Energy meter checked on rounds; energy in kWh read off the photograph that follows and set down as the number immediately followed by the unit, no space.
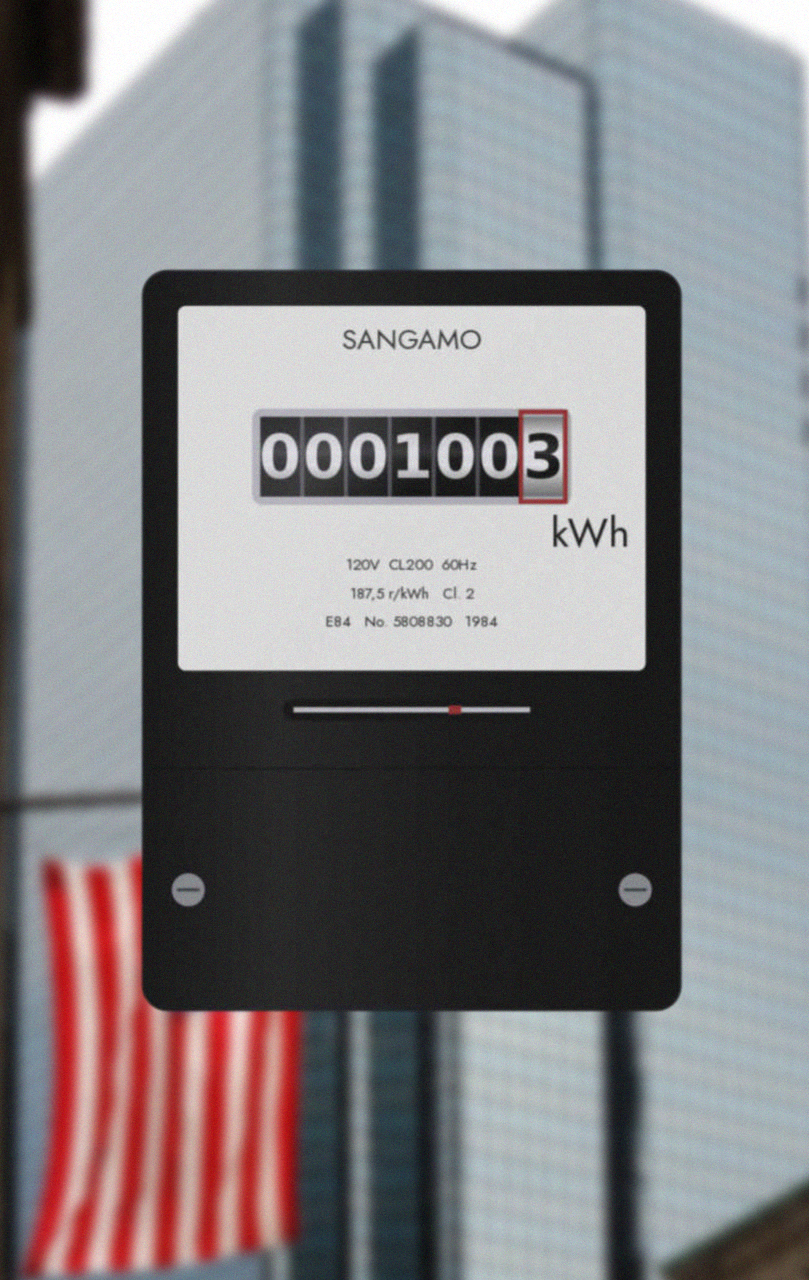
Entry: 100.3kWh
